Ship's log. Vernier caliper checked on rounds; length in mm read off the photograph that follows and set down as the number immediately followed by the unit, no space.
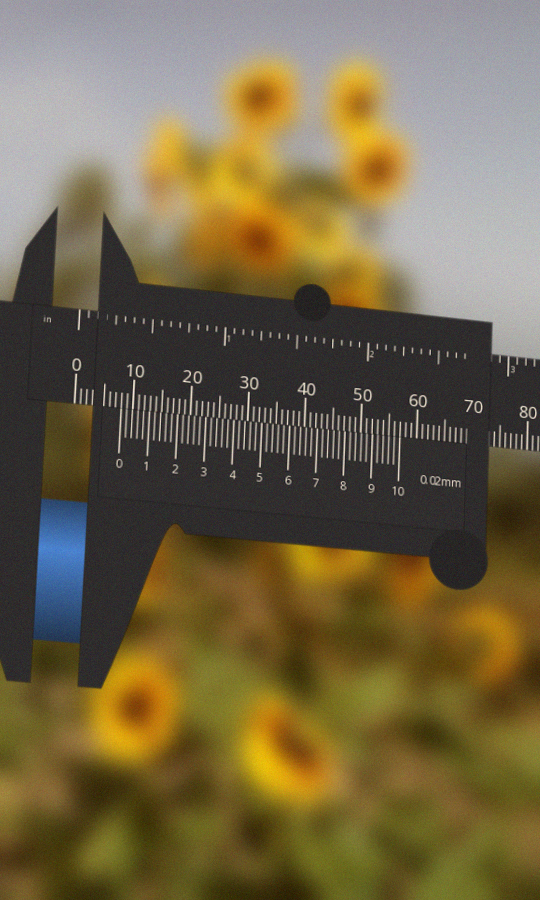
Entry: 8.0mm
